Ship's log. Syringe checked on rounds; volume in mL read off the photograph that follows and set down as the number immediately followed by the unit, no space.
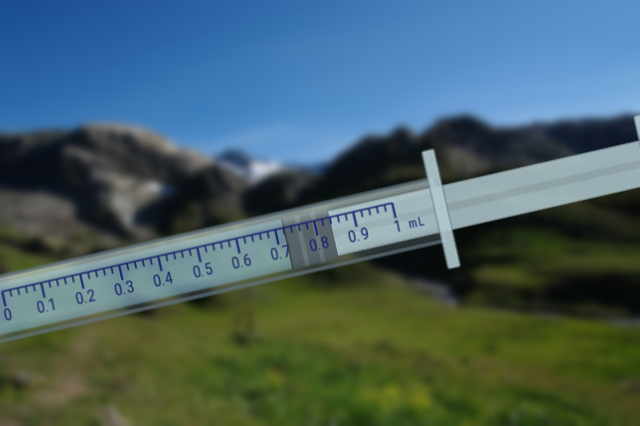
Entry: 0.72mL
